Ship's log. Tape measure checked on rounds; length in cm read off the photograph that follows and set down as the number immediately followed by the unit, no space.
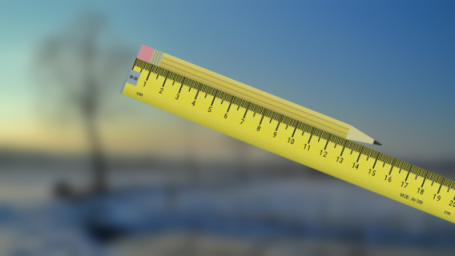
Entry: 15cm
